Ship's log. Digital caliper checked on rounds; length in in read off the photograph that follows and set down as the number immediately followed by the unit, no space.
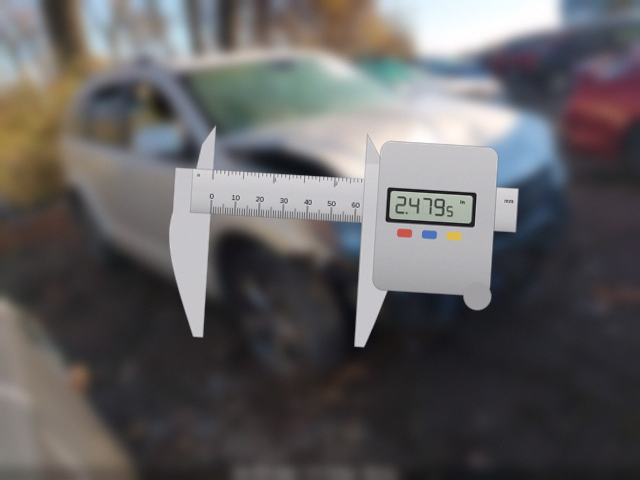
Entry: 2.4795in
